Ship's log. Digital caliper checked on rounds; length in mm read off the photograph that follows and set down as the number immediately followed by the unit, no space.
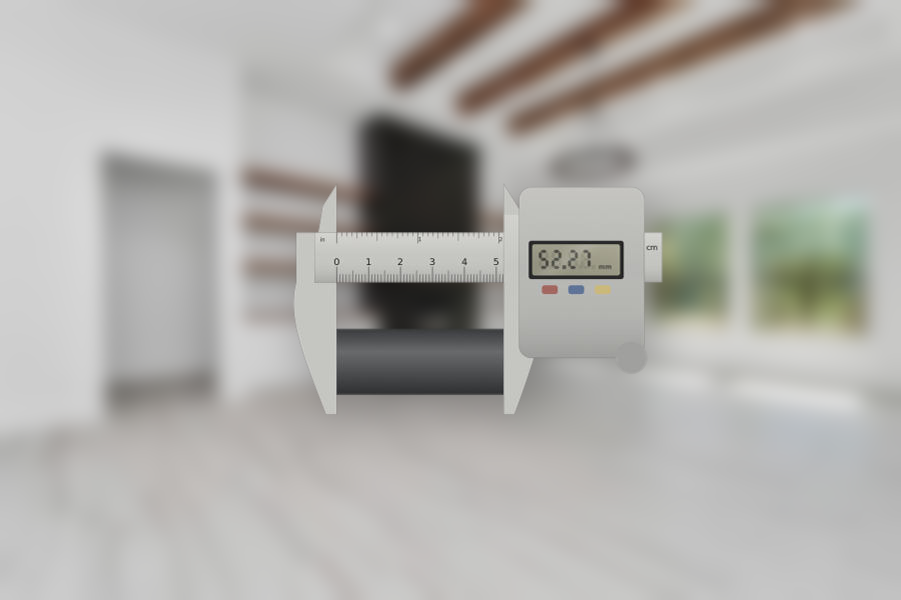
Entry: 52.27mm
